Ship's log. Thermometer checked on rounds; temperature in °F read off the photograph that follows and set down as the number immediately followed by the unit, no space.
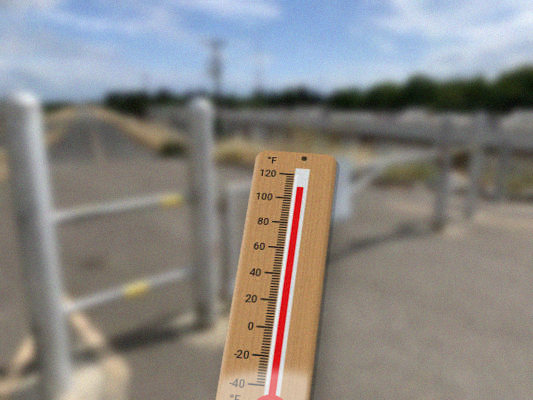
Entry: 110°F
